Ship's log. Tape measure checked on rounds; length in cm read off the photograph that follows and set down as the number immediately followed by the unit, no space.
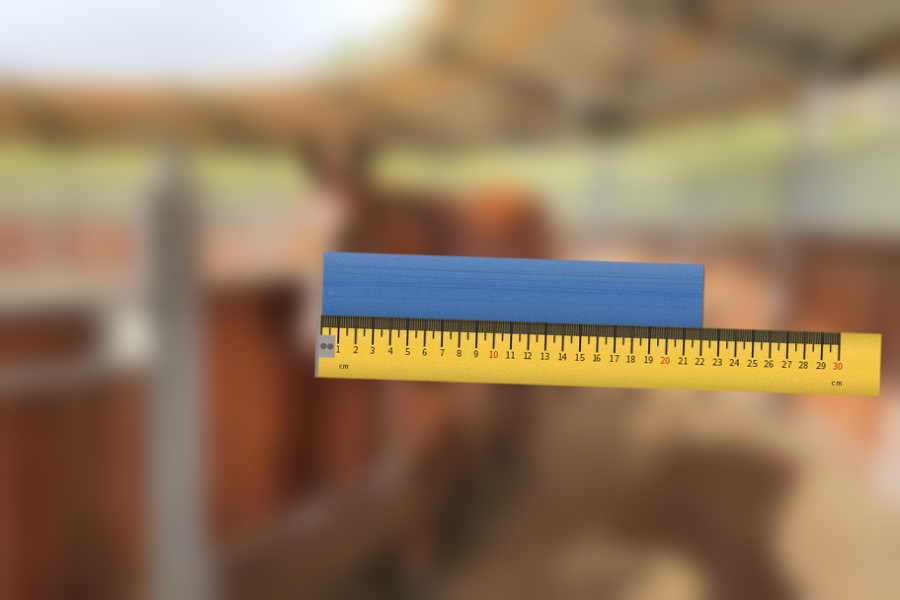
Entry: 22cm
